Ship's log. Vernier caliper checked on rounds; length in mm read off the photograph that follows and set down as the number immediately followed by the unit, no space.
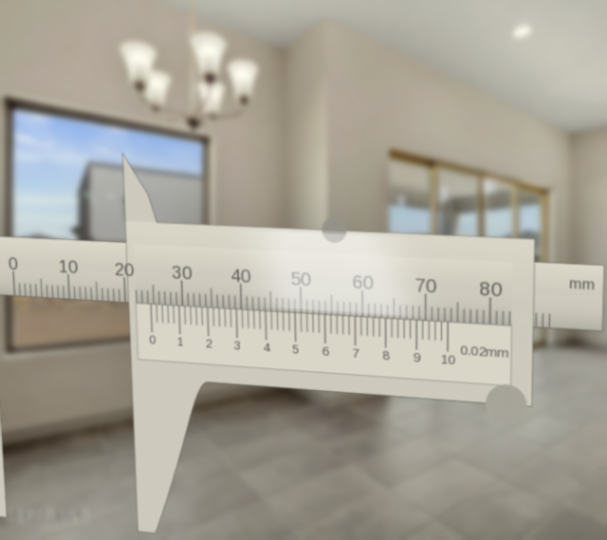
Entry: 24.5mm
